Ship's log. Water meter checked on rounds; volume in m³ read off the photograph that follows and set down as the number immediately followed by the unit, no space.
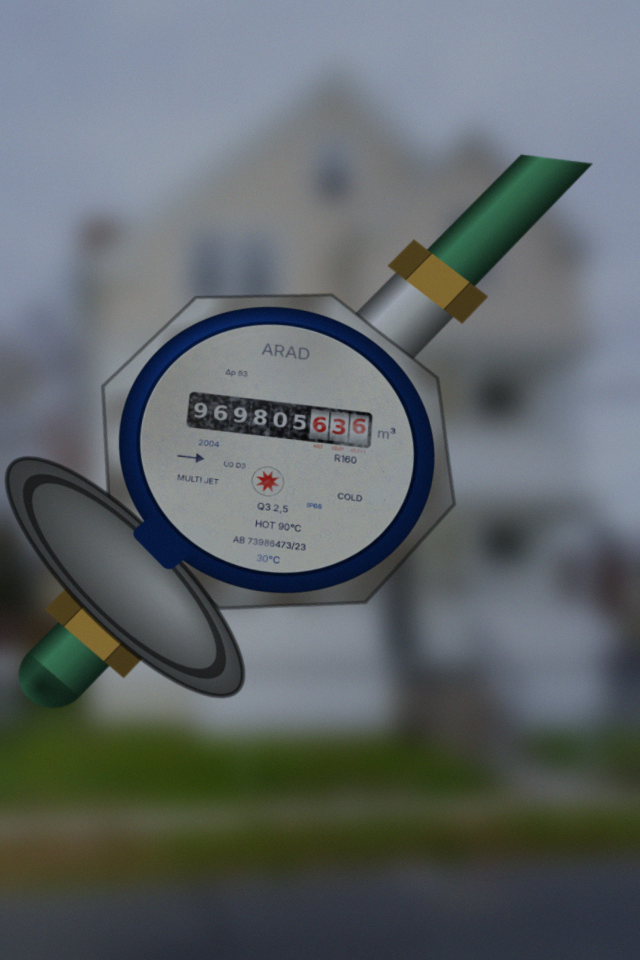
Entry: 969805.636m³
